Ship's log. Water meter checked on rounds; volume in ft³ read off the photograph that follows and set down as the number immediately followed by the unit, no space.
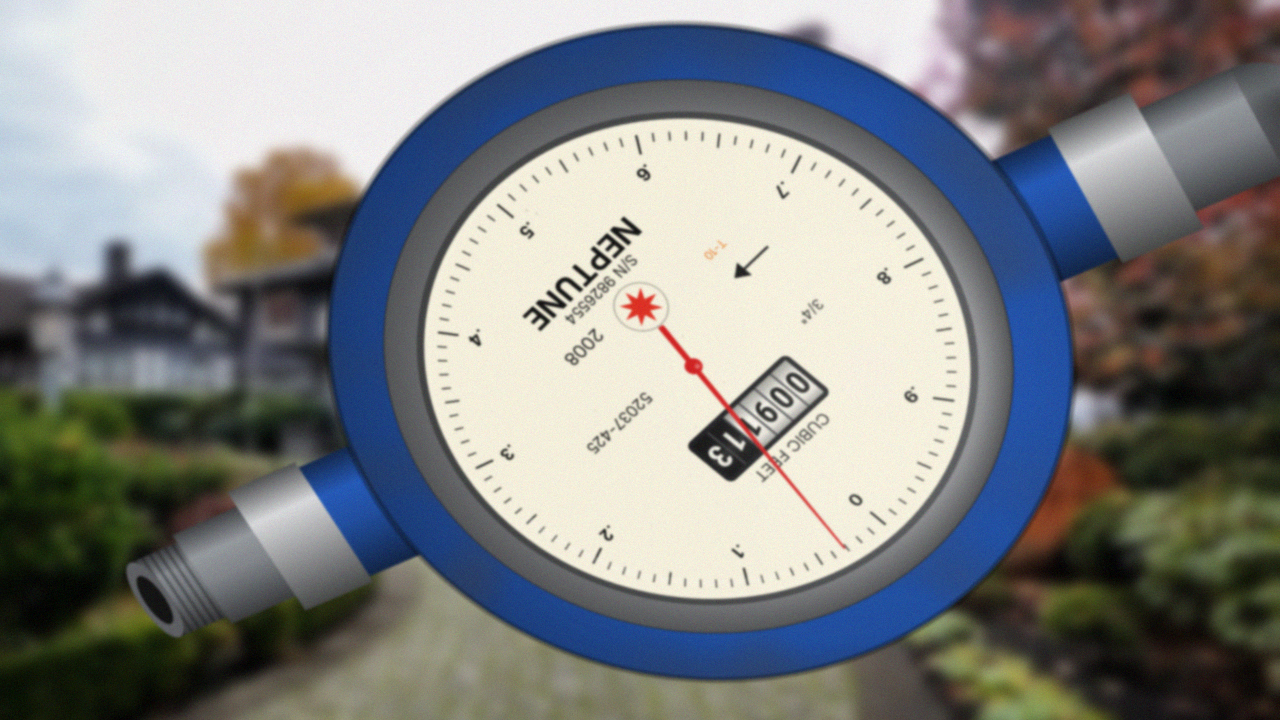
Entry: 9113.03ft³
